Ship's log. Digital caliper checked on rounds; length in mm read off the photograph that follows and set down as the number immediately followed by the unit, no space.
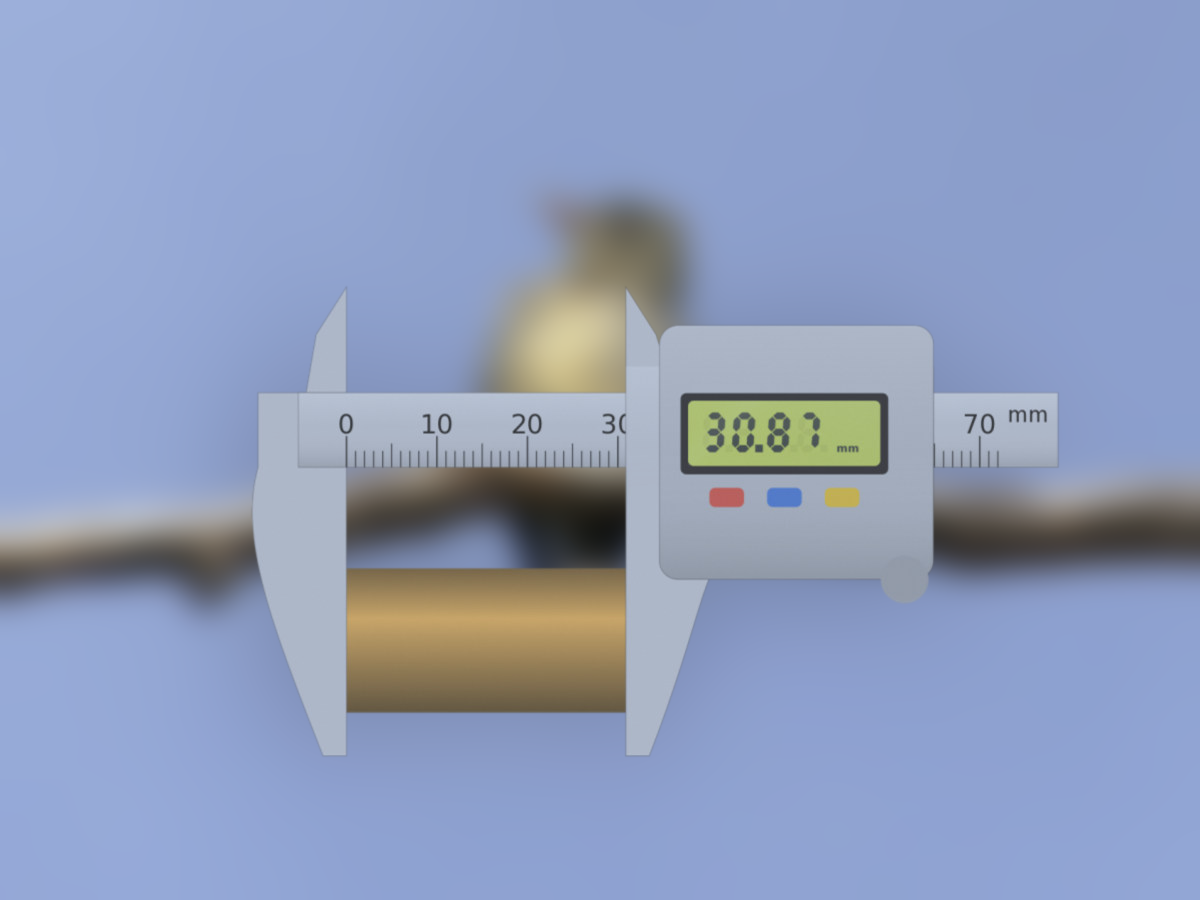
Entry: 30.87mm
